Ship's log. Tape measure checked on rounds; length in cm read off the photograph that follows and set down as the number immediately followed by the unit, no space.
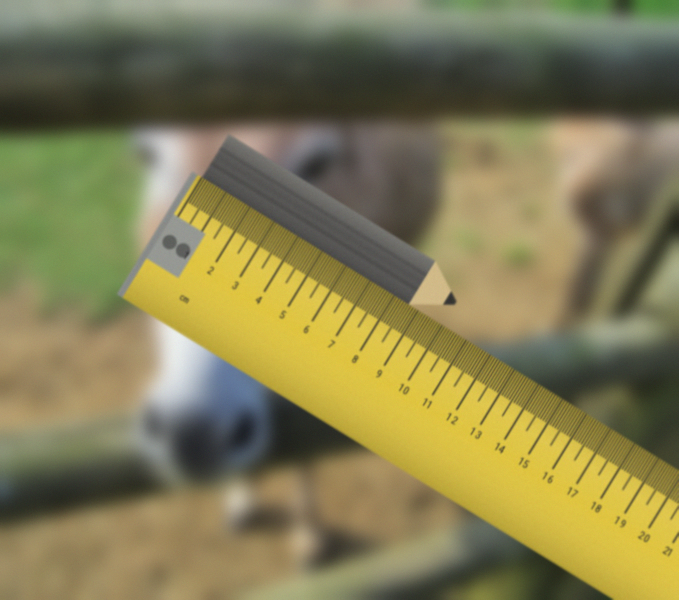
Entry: 10cm
